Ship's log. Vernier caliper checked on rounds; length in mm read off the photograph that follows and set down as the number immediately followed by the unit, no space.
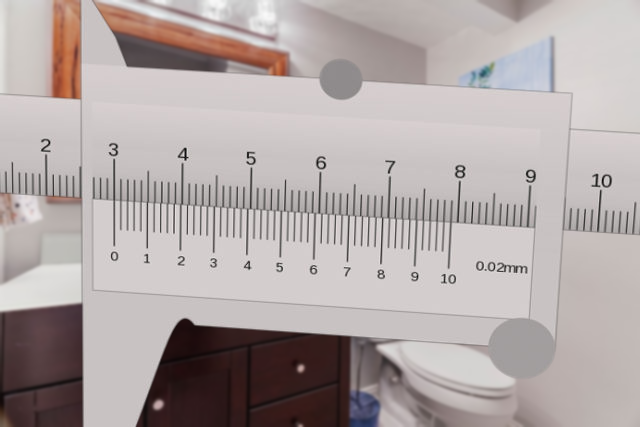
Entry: 30.0mm
